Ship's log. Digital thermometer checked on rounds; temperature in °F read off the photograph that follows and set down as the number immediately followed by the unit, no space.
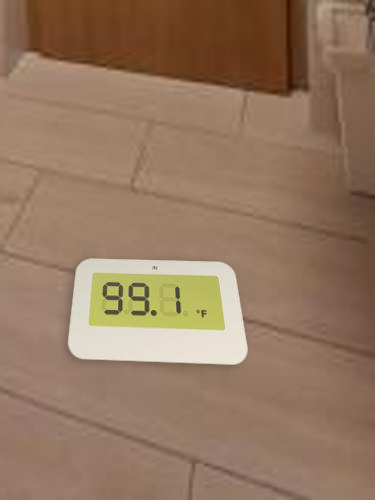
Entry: 99.1°F
